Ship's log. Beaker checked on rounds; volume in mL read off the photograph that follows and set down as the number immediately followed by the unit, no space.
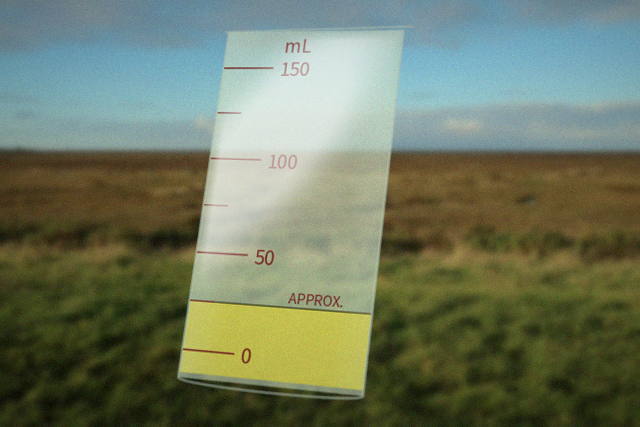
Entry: 25mL
